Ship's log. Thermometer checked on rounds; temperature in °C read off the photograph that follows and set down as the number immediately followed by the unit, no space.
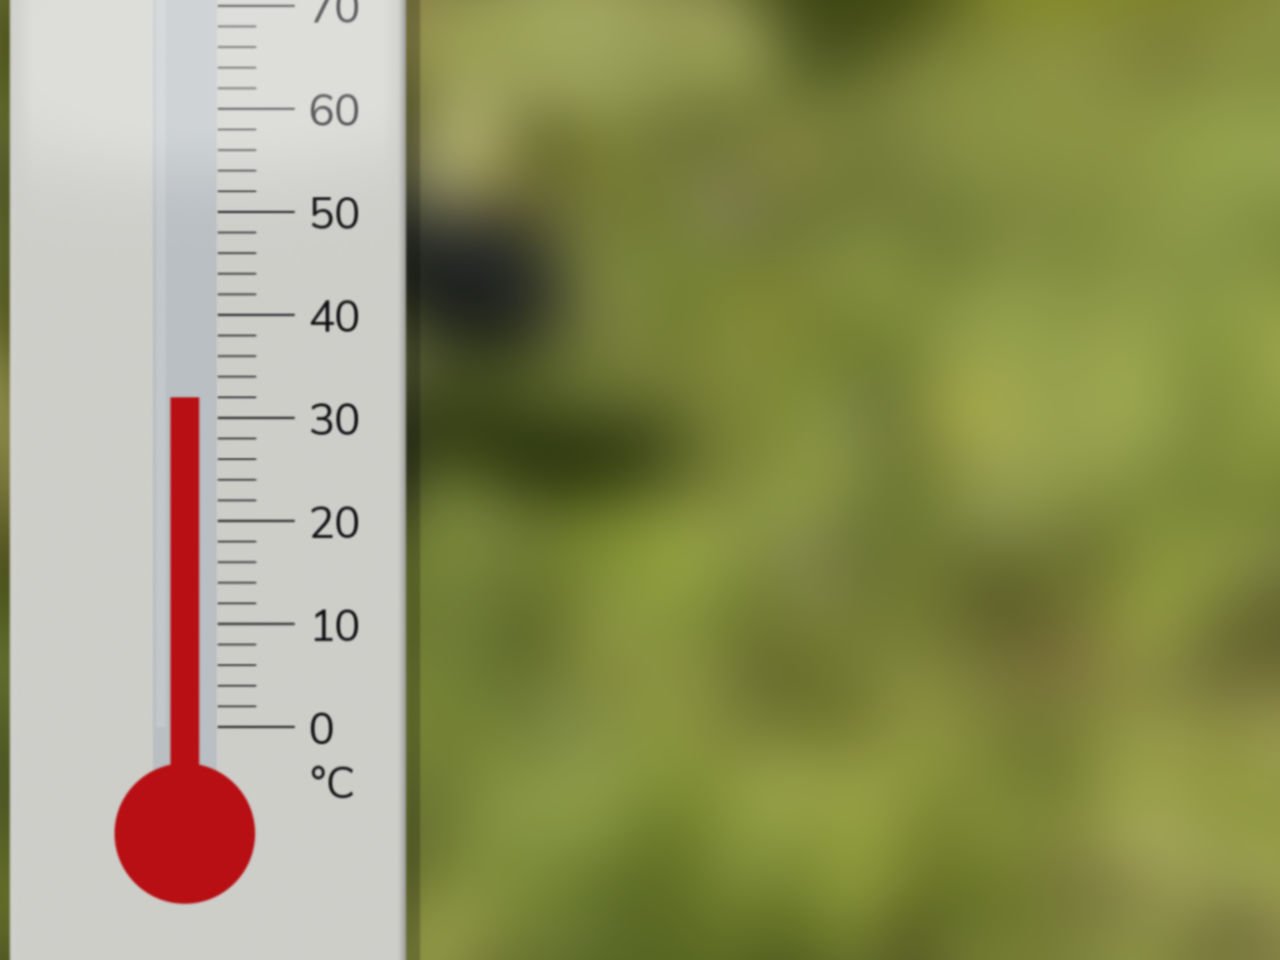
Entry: 32°C
